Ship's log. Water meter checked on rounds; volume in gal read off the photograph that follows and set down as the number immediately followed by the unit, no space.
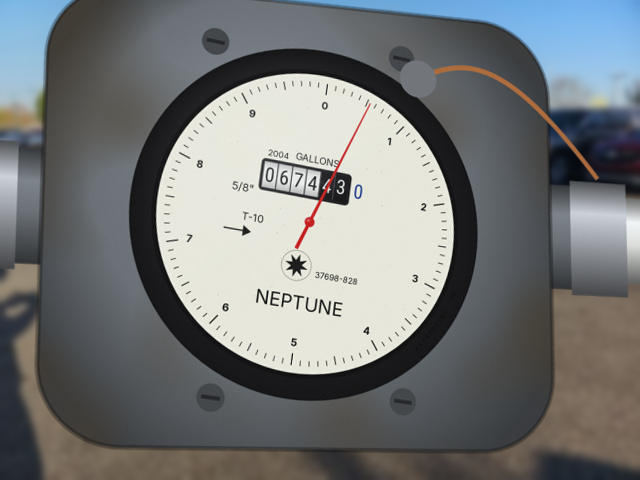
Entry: 674430.5gal
